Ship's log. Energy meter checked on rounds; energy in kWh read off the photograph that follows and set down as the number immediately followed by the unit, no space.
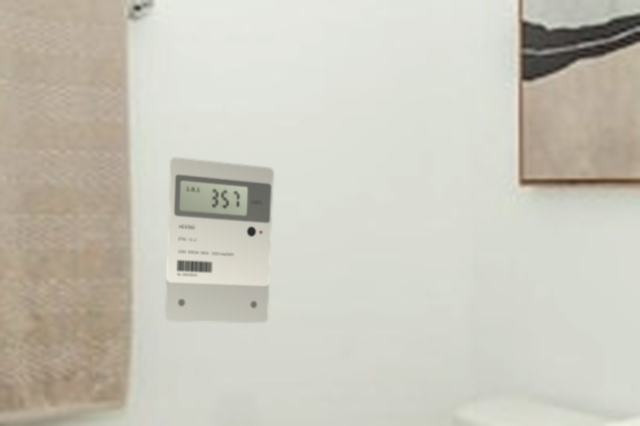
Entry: 357kWh
